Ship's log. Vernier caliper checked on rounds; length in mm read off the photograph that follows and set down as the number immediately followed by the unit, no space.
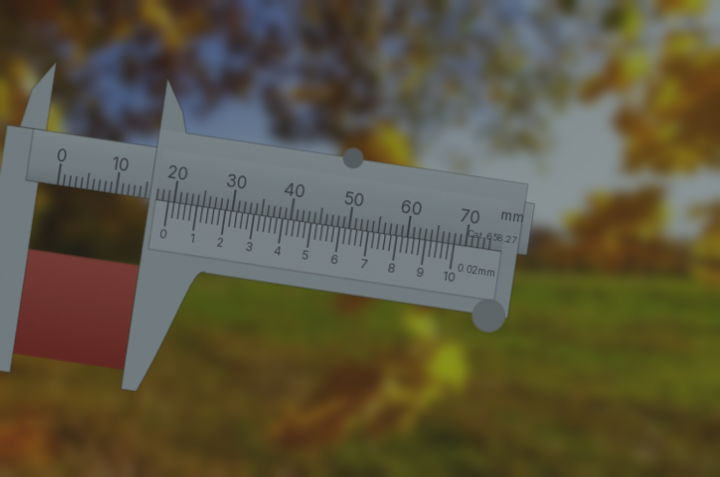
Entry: 19.0mm
